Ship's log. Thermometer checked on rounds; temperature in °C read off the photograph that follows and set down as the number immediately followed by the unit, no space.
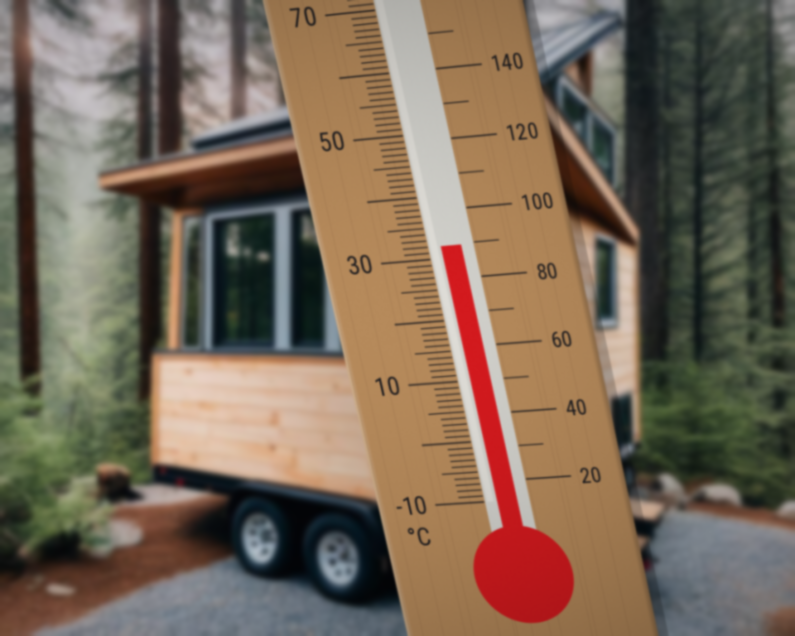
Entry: 32°C
